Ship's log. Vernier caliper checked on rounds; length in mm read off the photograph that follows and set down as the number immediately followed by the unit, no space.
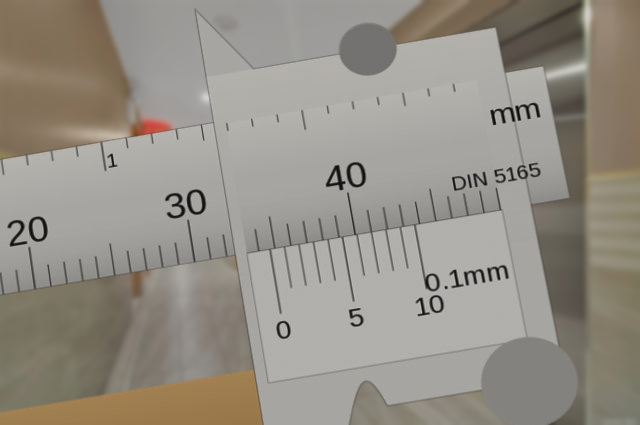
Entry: 34.7mm
